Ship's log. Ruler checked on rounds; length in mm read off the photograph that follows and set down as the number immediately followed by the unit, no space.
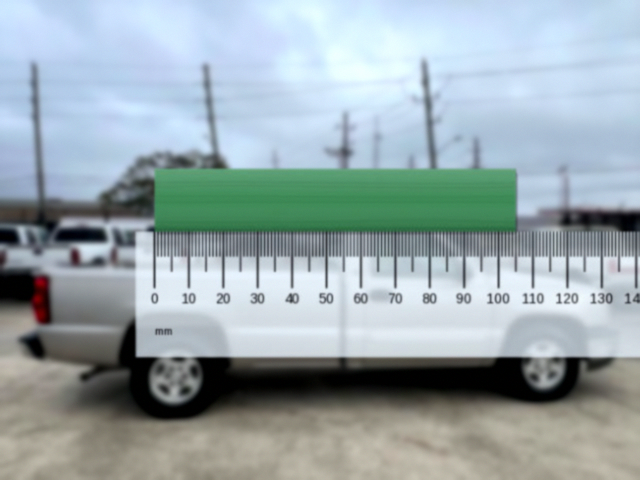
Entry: 105mm
